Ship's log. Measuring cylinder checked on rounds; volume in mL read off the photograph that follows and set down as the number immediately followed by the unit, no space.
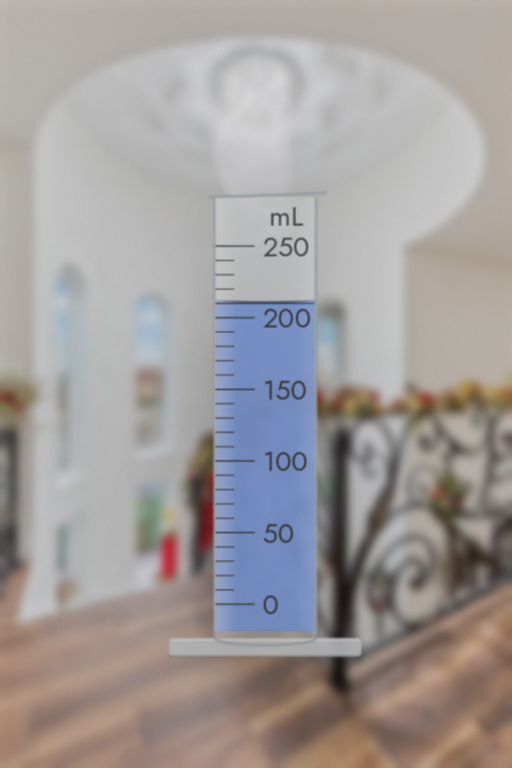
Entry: 210mL
